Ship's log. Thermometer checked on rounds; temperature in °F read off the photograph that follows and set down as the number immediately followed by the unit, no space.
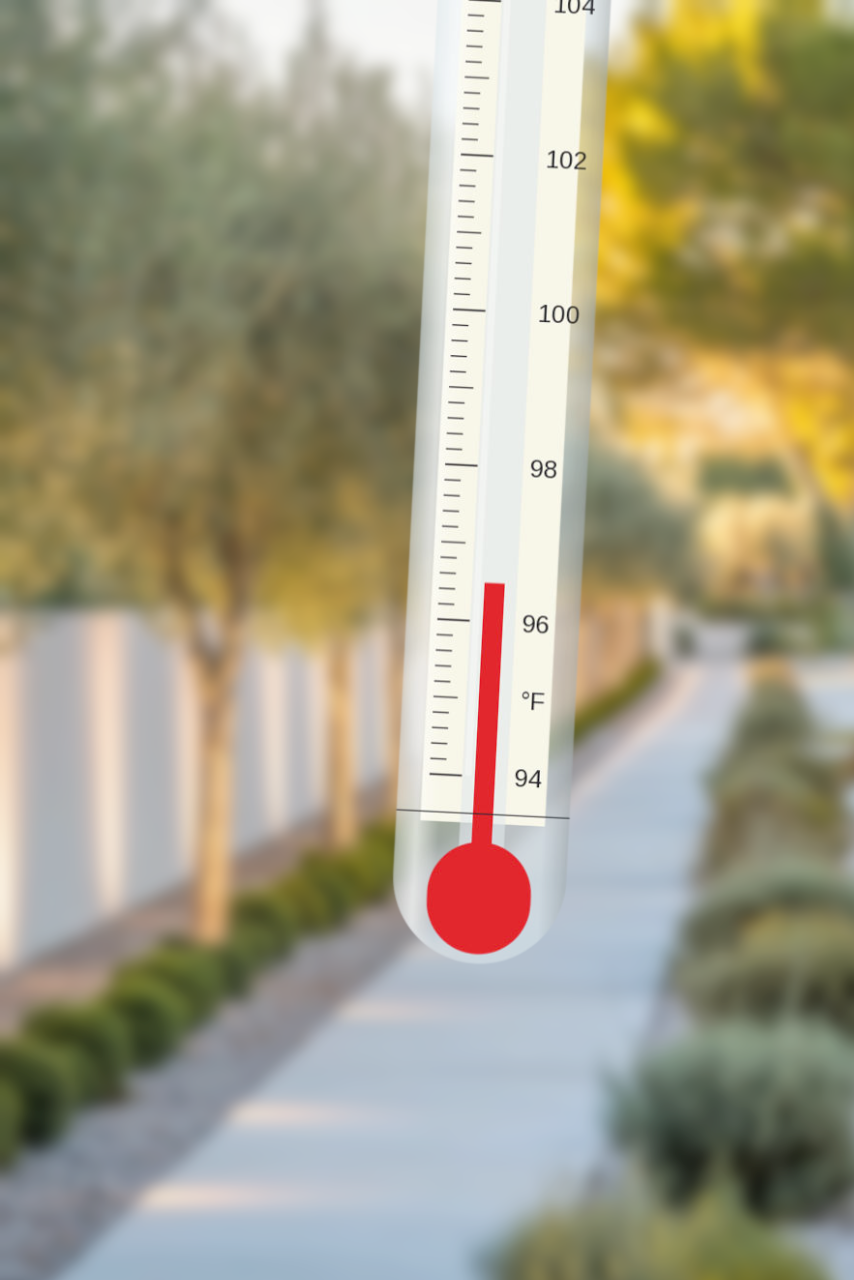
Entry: 96.5°F
